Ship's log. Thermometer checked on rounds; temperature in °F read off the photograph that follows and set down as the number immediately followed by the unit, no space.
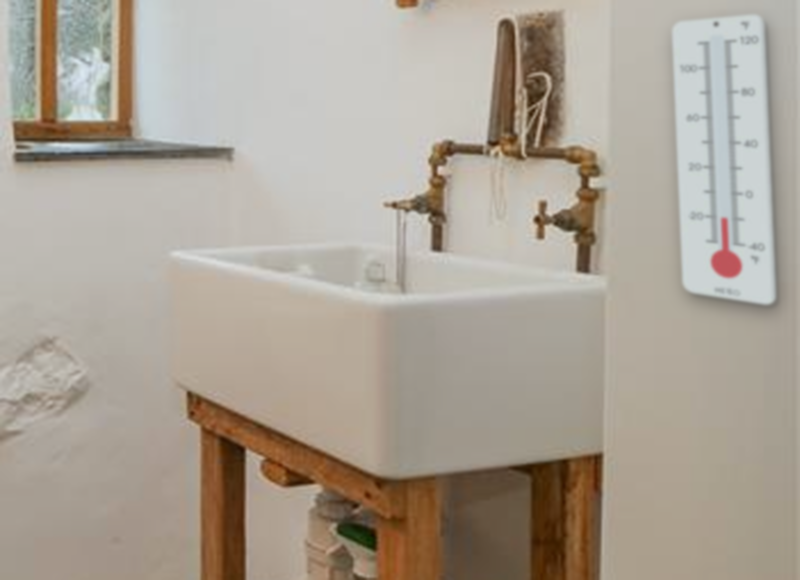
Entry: -20°F
